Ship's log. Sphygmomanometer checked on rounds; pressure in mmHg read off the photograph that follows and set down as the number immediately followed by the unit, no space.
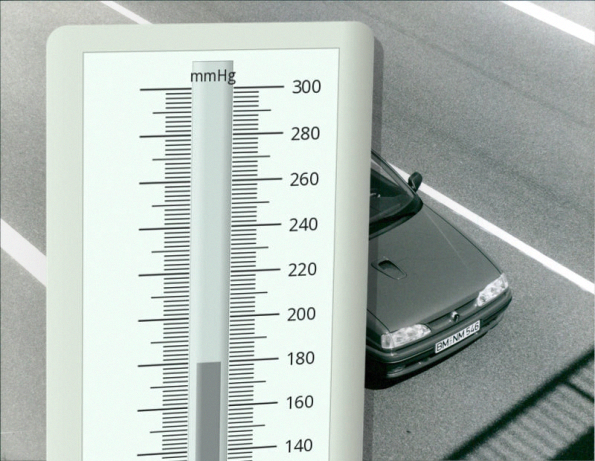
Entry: 180mmHg
